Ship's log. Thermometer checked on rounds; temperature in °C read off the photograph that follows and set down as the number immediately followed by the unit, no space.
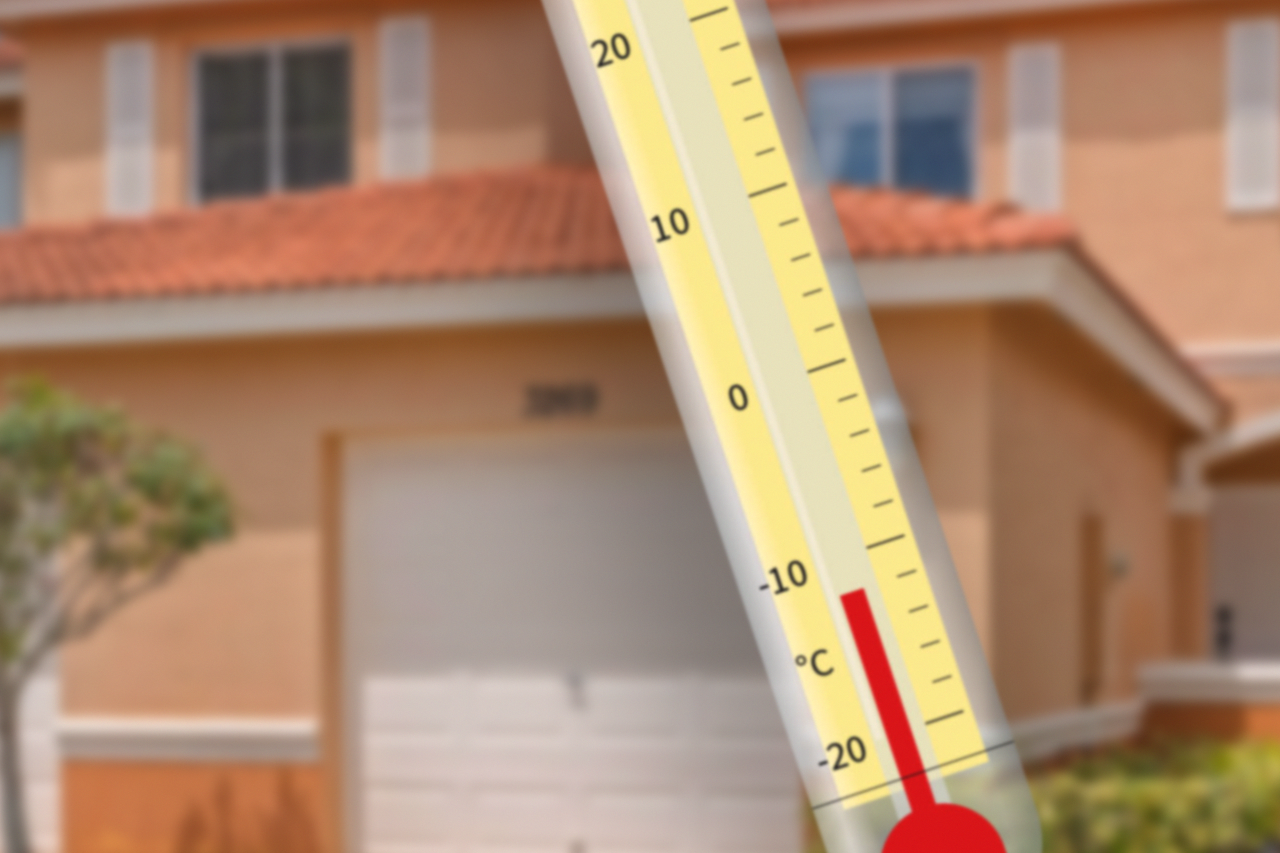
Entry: -12°C
